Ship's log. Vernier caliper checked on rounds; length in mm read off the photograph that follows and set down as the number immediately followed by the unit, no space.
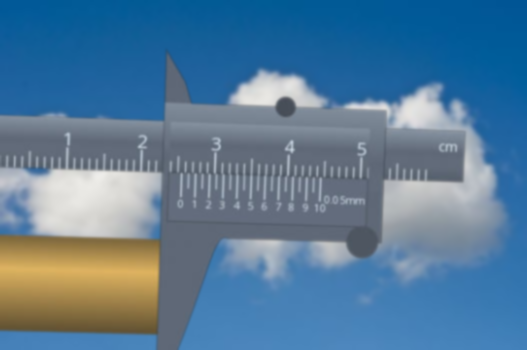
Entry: 25.5mm
